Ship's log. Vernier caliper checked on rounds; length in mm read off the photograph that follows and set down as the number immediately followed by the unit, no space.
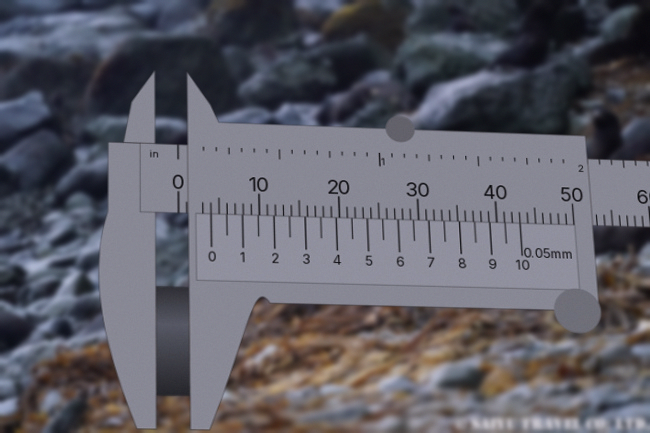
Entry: 4.0mm
